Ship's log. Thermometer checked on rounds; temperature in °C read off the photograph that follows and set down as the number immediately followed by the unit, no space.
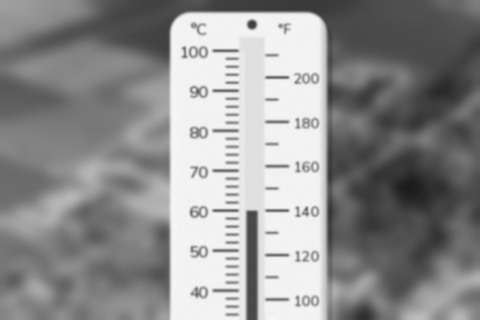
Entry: 60°C
